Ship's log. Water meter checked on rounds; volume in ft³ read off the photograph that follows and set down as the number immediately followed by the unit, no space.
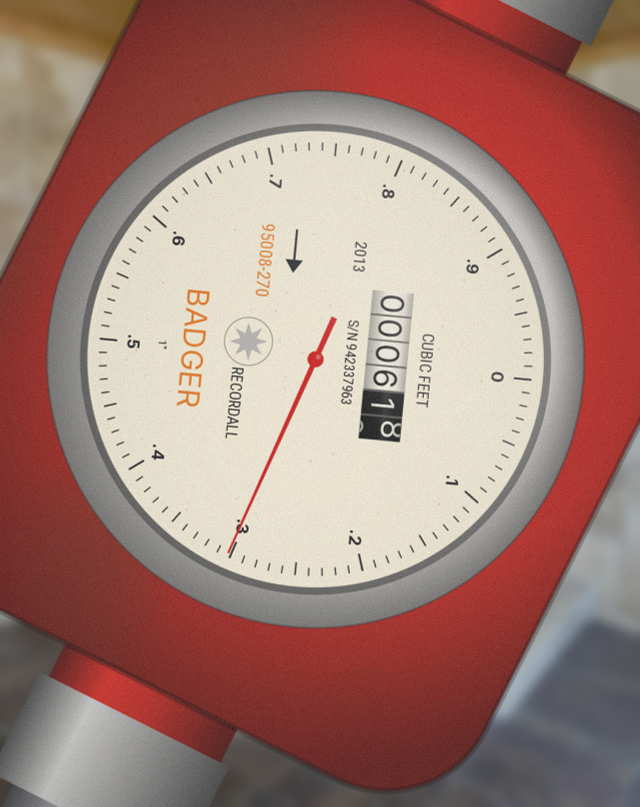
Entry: 618.30ft³
